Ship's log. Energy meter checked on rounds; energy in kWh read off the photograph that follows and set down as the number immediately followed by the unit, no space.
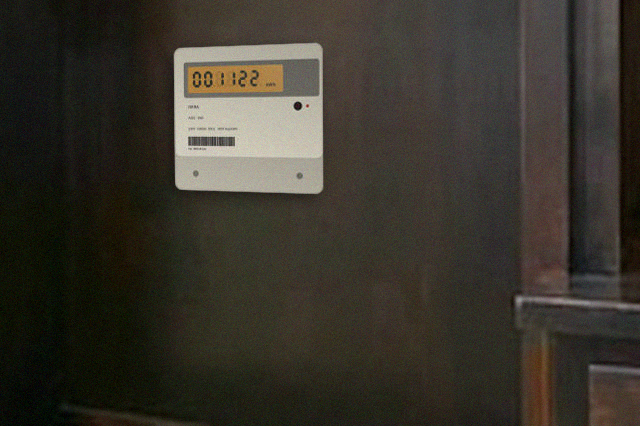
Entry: 1122kWh
